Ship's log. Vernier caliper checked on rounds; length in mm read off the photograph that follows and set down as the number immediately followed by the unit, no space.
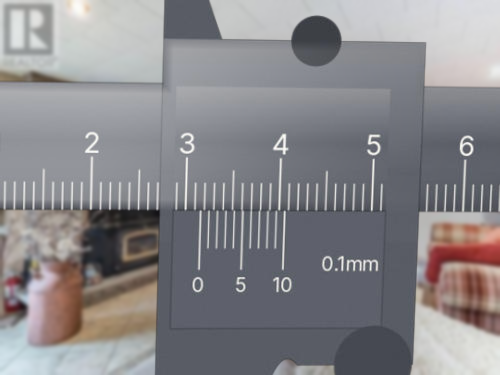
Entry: 31.6mm
